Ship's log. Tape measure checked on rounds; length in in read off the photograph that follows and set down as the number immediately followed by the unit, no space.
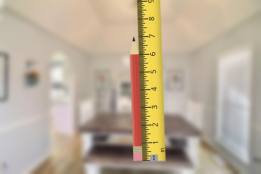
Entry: 7in
